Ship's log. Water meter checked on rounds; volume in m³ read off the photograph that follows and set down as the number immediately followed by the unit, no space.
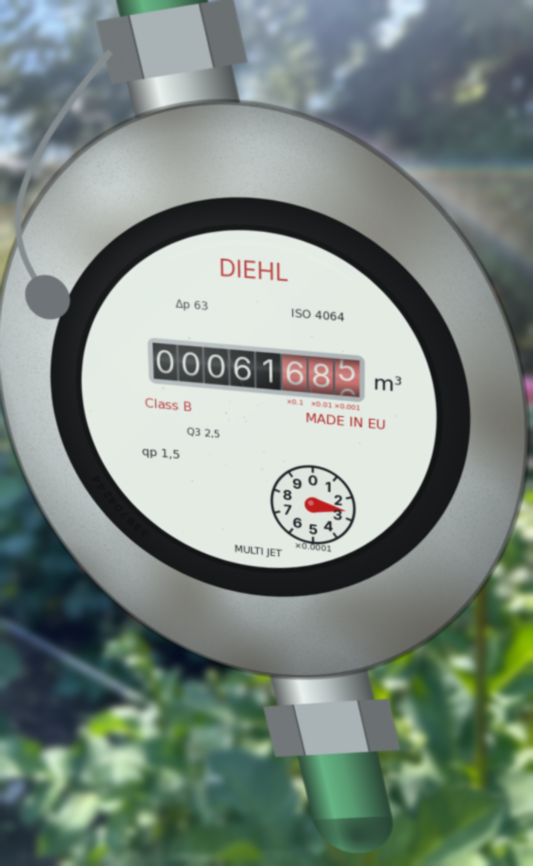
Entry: 61.6852m³
